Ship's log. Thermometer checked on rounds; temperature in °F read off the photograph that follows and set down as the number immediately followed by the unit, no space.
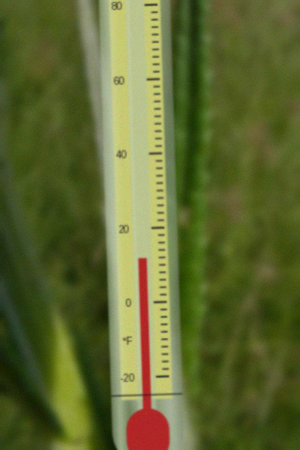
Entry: 12°F
